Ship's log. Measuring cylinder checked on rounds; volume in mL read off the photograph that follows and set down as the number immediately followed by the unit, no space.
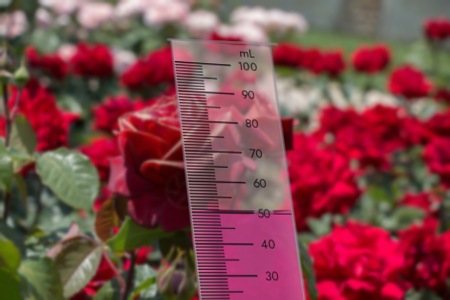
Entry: 50mL
